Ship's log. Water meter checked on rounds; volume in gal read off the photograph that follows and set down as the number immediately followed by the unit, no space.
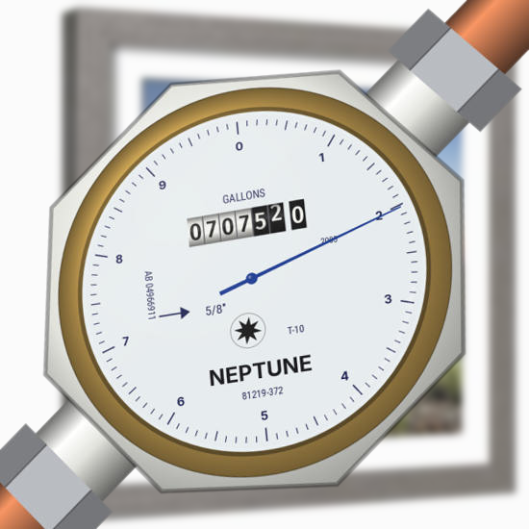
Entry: 707522.0gal
